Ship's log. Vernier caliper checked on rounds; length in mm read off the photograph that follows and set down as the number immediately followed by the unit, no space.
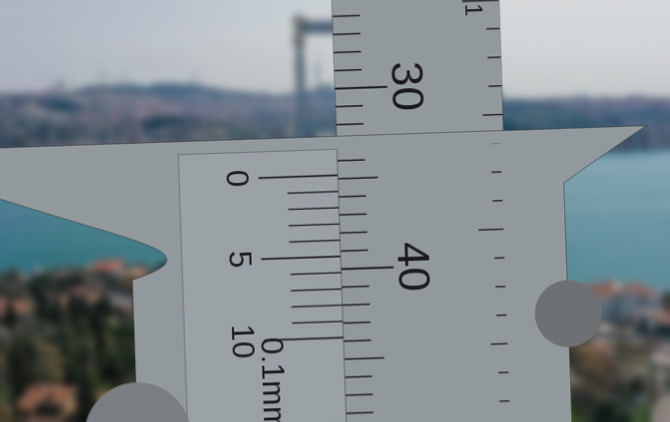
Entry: 34.8mm
